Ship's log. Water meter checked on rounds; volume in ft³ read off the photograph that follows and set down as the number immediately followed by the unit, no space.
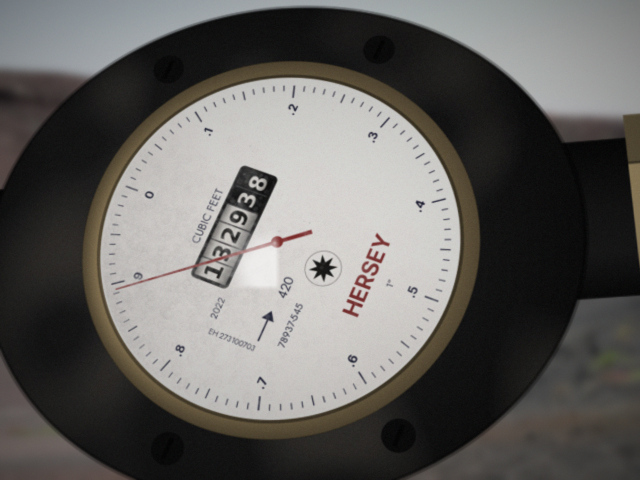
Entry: 132937.89ft³
